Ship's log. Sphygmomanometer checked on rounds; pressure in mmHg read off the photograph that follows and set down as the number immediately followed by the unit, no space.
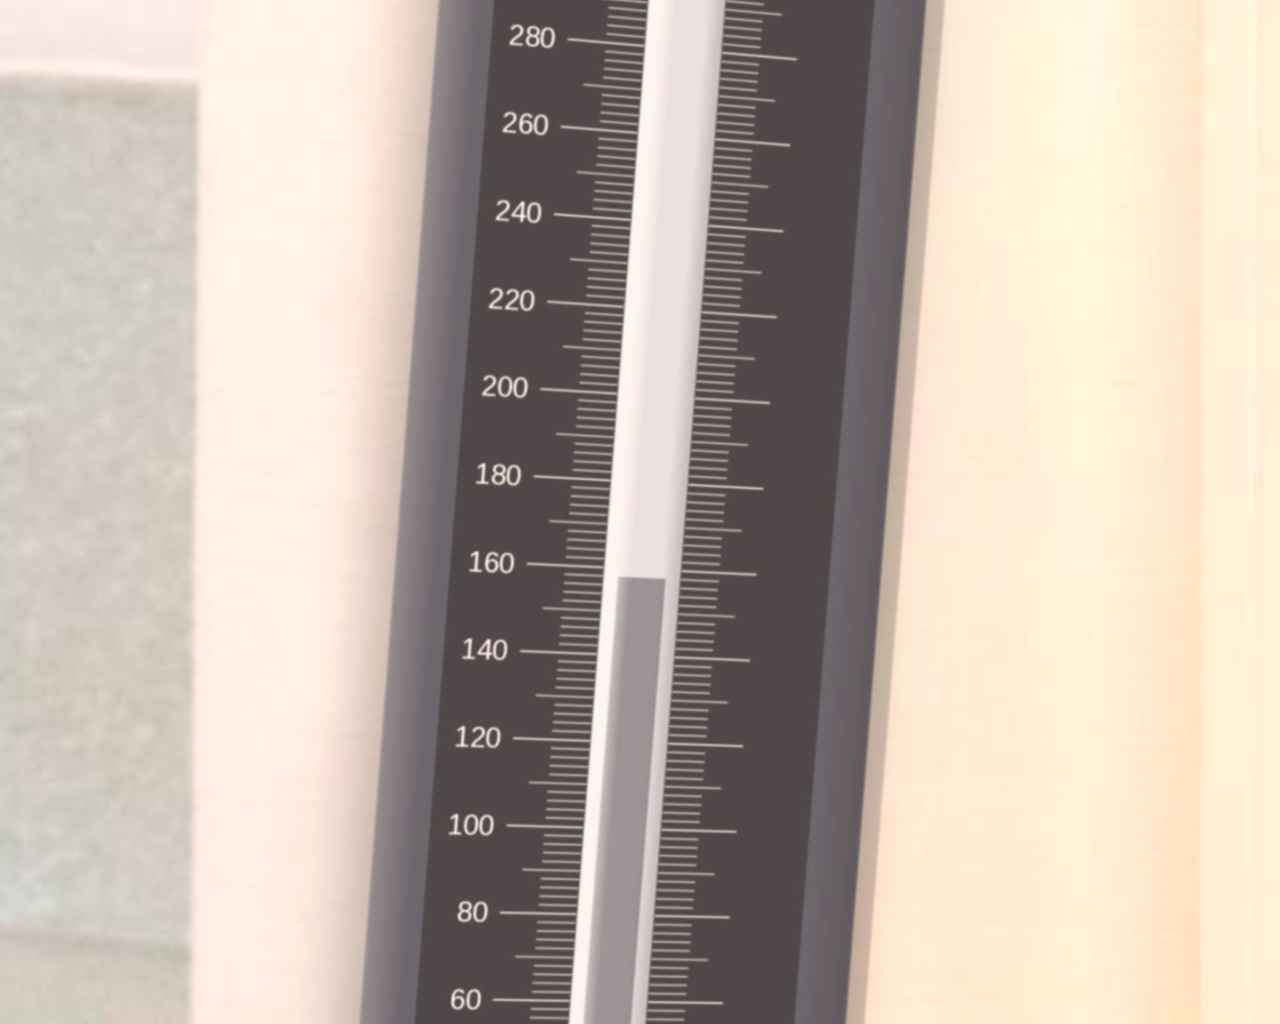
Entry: 158mmHg
